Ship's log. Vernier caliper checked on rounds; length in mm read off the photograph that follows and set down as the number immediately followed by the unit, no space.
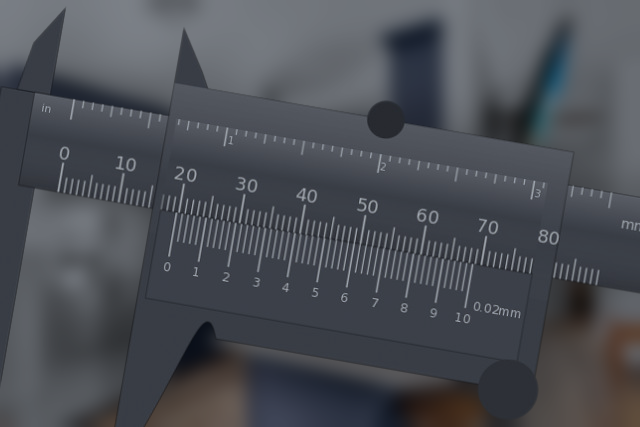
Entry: 19.6mm
